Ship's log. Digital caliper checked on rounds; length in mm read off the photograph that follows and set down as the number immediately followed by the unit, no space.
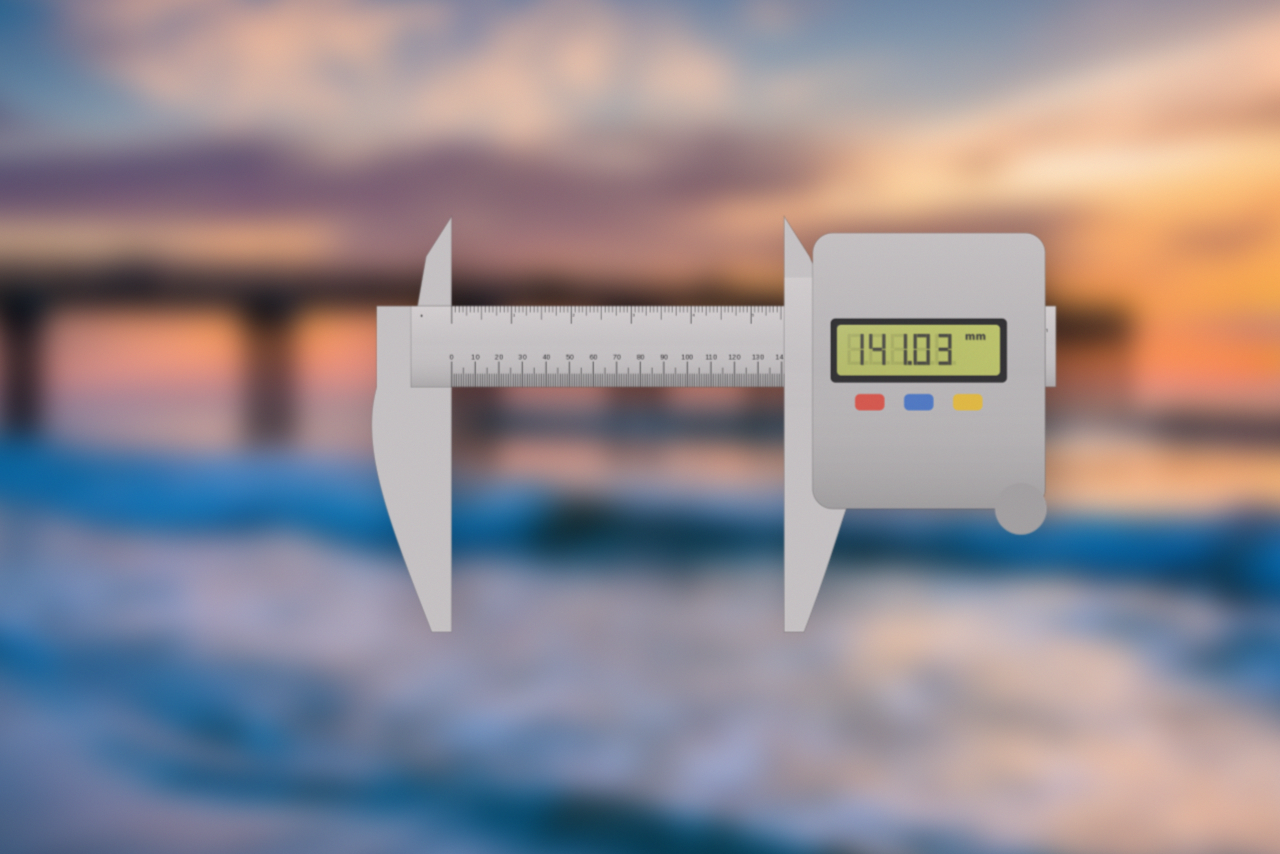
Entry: 141.03mm
